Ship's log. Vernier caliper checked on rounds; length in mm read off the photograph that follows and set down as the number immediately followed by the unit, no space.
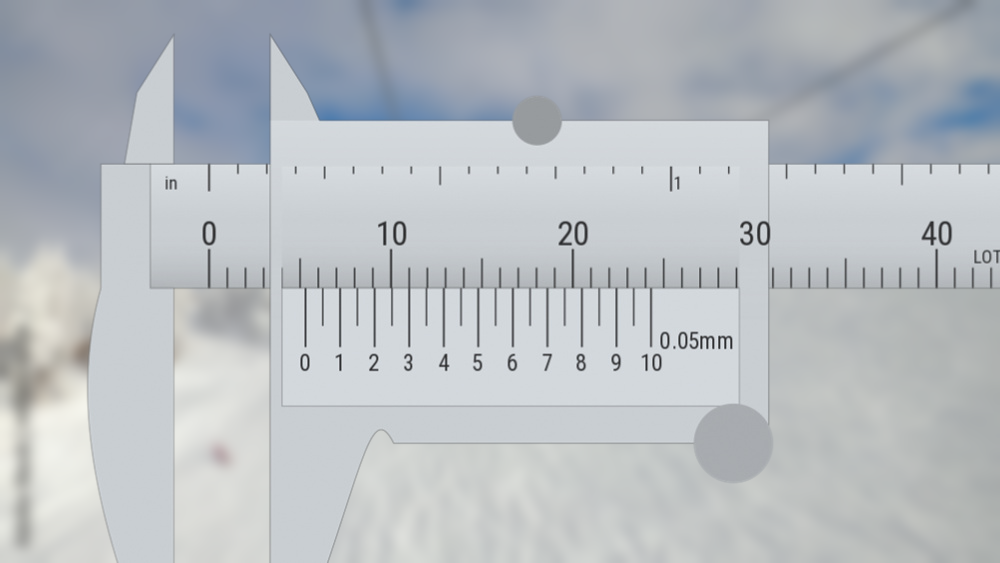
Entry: 5.3mm
